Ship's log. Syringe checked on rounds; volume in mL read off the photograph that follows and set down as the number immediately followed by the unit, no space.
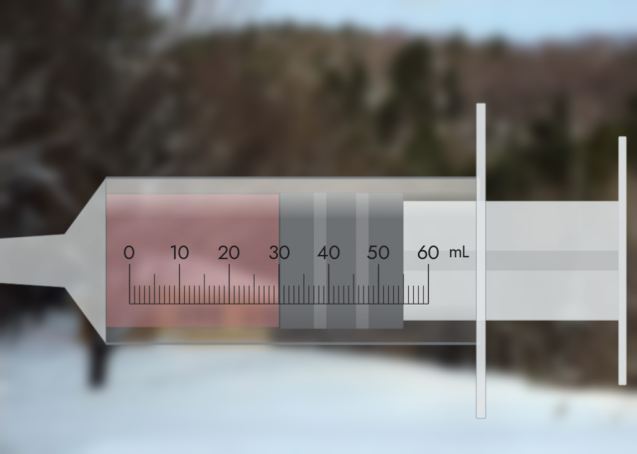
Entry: 30mL
